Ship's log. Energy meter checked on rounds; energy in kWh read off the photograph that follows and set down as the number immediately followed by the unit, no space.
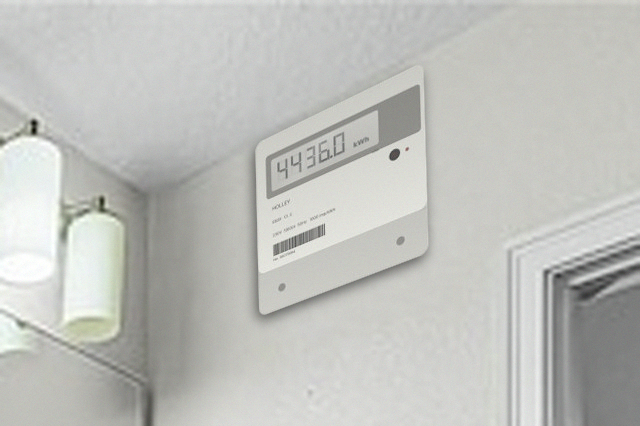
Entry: 4436.0kWh
